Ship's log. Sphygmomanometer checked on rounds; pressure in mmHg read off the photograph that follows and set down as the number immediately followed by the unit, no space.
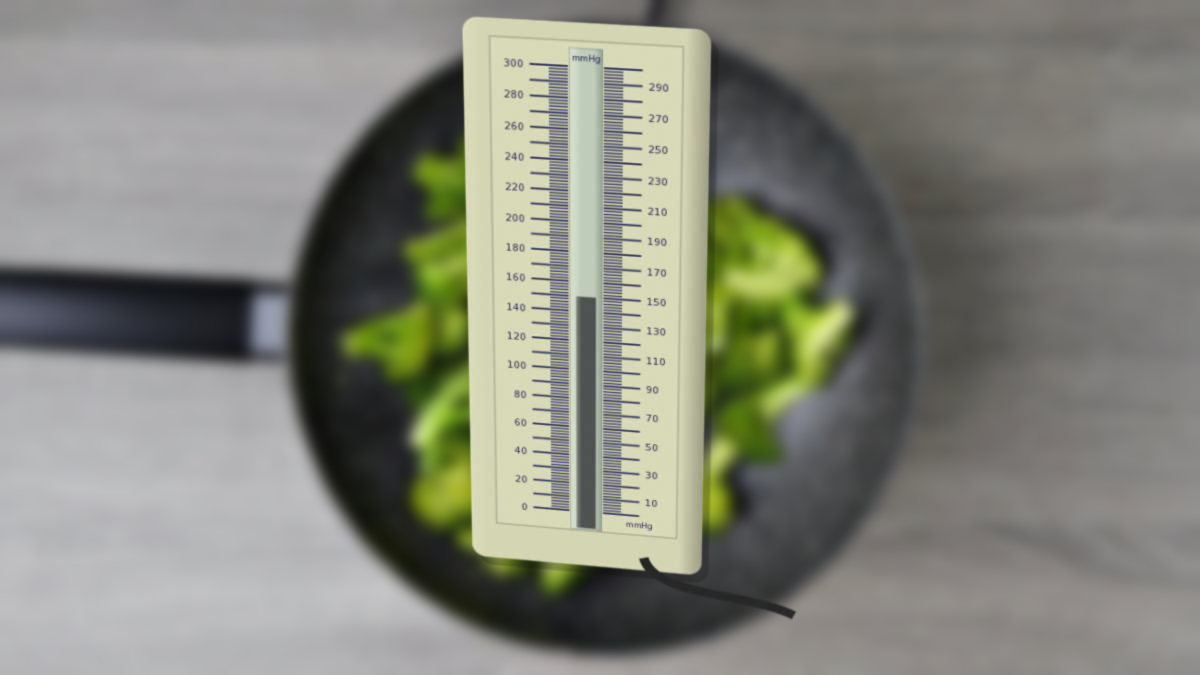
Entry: 150mmHg
